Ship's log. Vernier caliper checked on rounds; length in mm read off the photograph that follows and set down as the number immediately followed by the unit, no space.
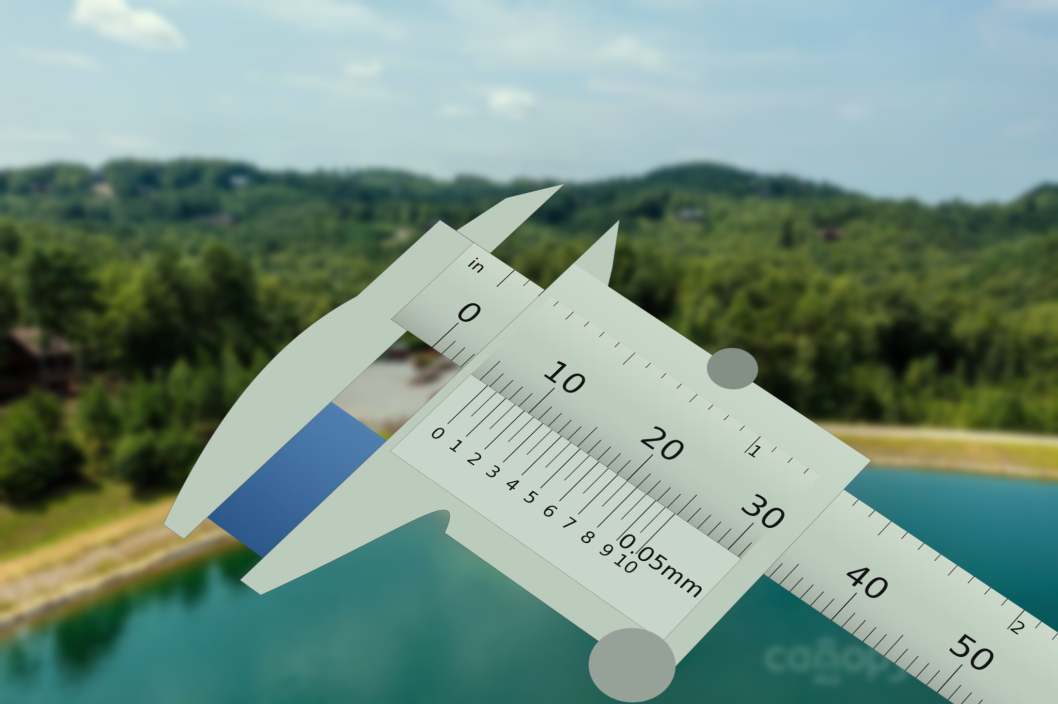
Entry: 5.8mm
